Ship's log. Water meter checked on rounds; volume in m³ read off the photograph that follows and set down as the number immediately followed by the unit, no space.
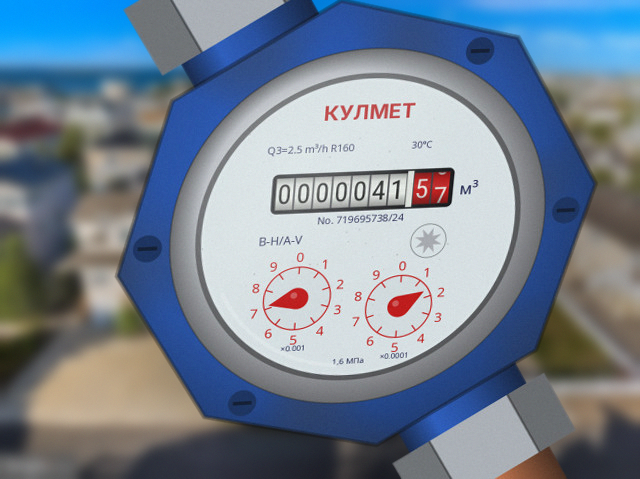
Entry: 41.5671m³
